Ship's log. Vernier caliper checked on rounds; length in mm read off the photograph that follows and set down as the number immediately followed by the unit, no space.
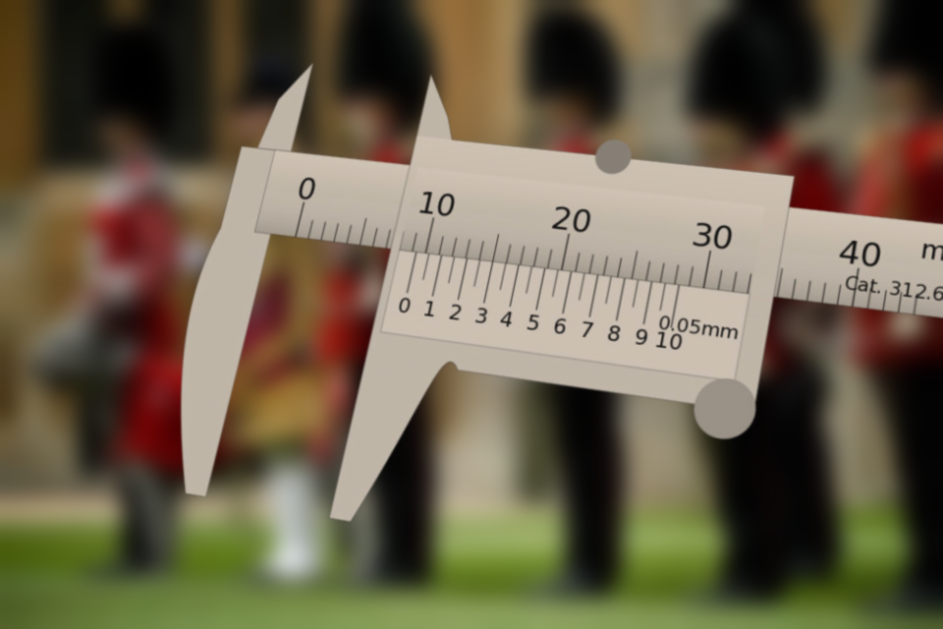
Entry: 9.3mm
